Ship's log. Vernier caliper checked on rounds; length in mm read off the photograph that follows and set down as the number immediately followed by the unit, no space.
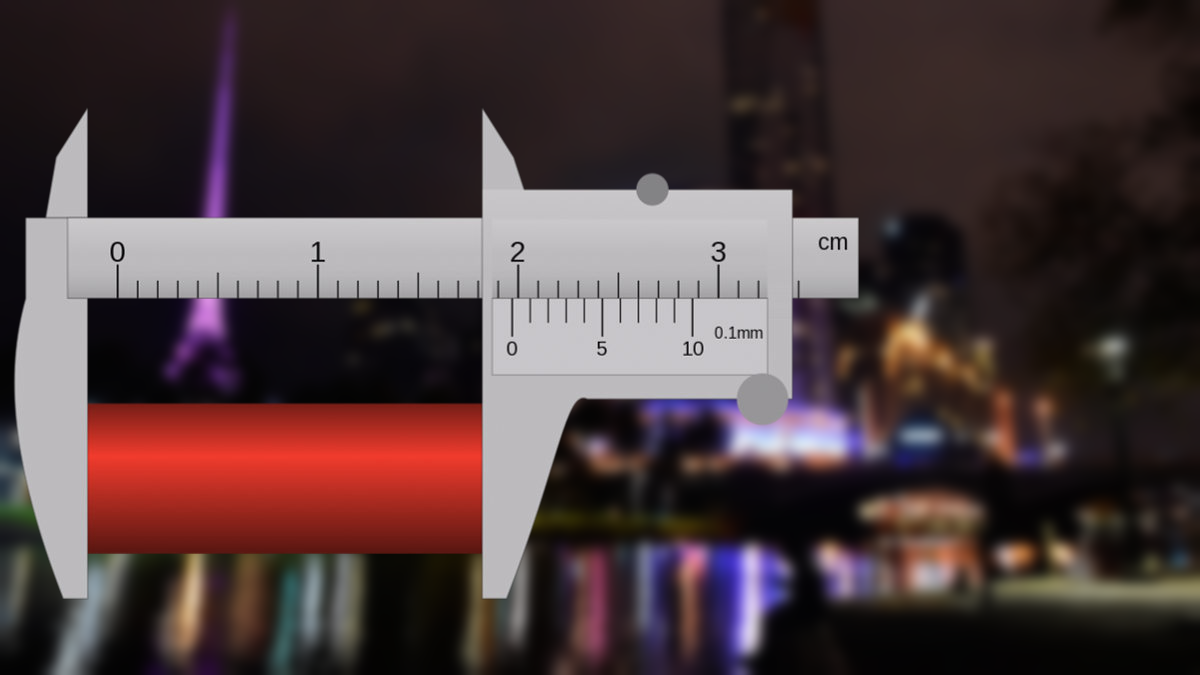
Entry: 19.7mm
